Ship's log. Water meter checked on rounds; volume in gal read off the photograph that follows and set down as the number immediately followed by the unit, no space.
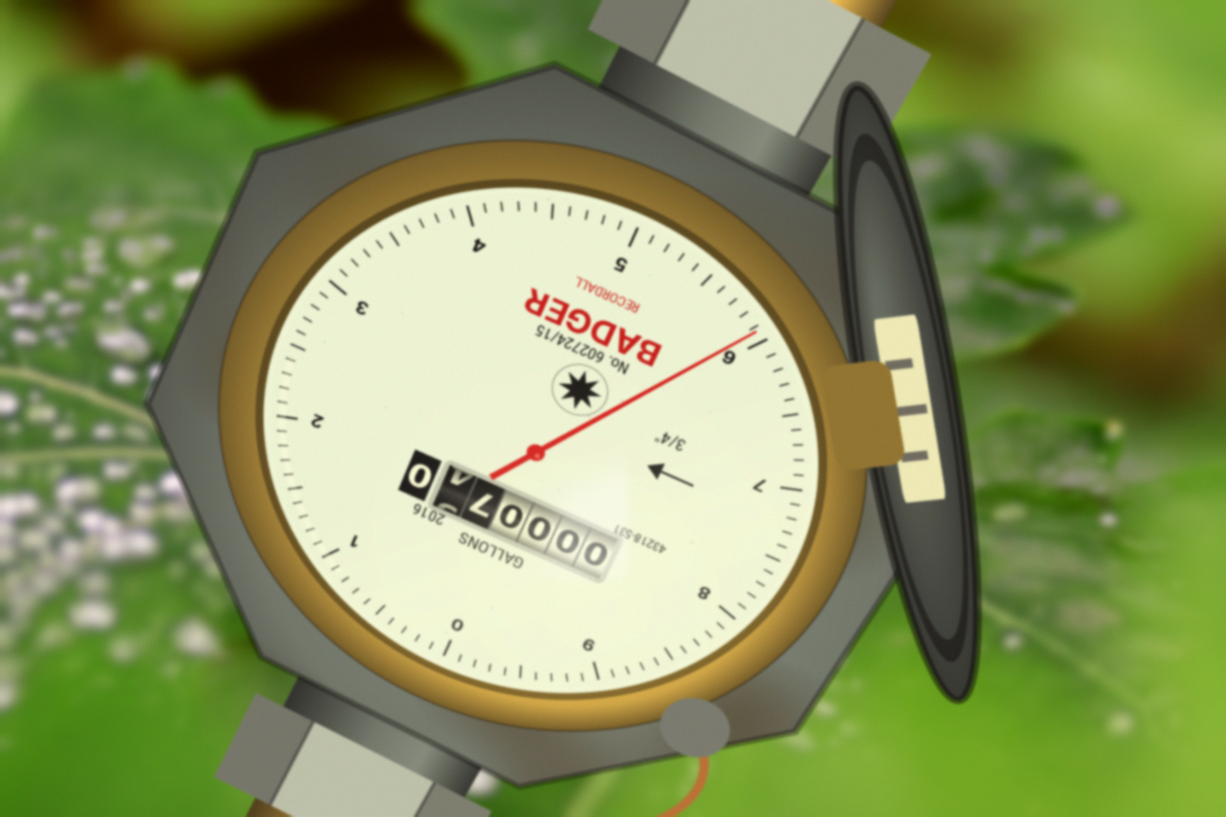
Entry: 735.9gal
